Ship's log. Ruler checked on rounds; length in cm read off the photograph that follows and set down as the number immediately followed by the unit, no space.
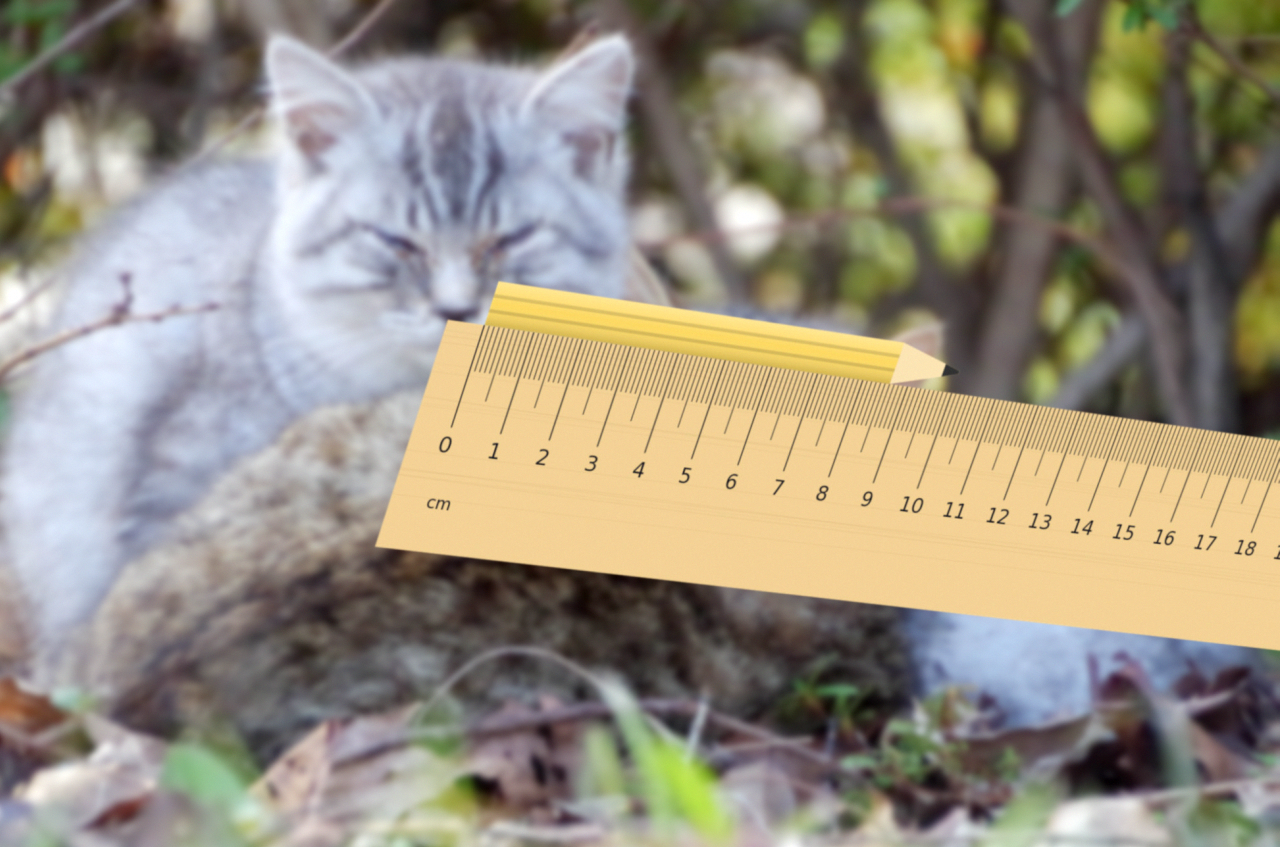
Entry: 10cm
